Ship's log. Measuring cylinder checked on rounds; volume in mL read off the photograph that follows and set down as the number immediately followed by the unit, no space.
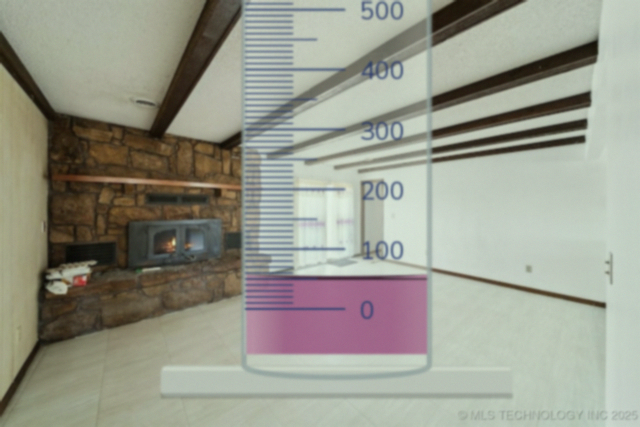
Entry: 50mL
